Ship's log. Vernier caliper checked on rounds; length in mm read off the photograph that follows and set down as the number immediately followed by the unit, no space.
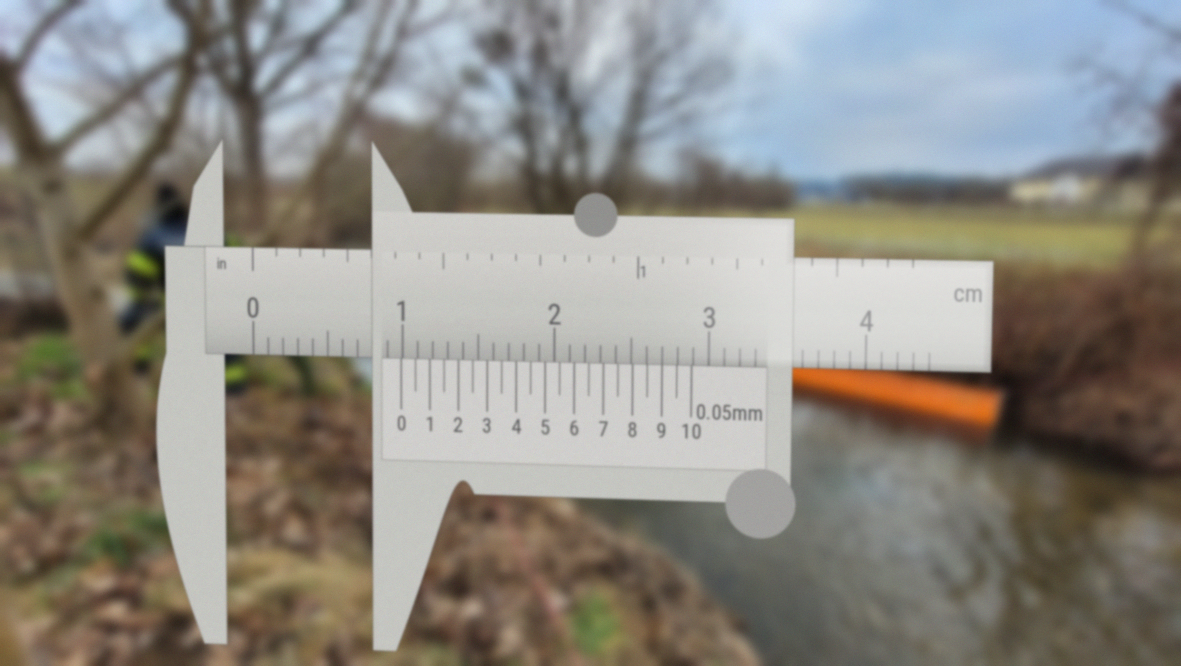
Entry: 9.9mm
